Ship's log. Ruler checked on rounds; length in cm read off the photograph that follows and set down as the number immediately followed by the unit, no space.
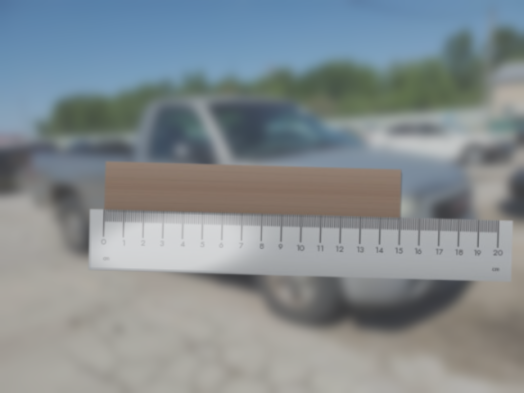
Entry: 15cm
